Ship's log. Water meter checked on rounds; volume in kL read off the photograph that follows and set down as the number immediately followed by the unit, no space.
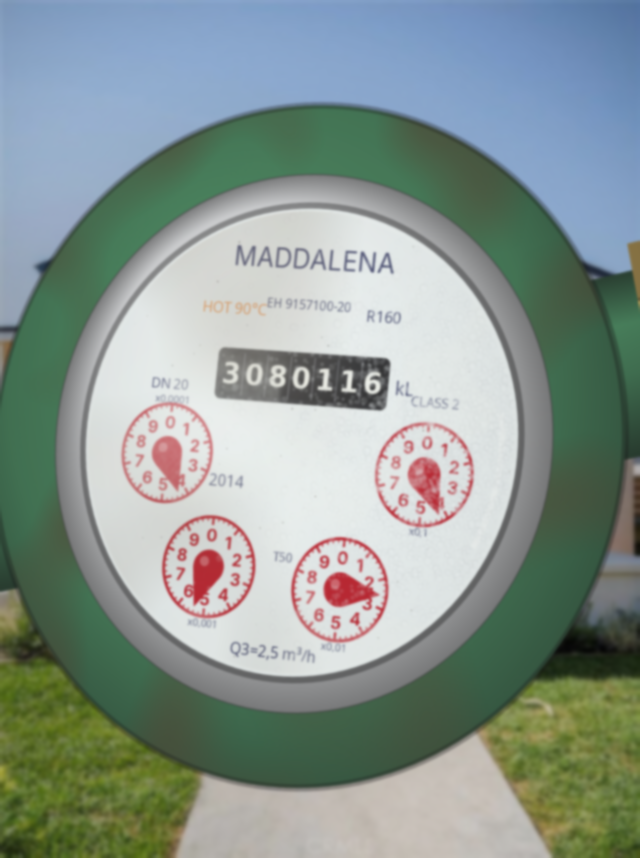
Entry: 3080116.4254kL
